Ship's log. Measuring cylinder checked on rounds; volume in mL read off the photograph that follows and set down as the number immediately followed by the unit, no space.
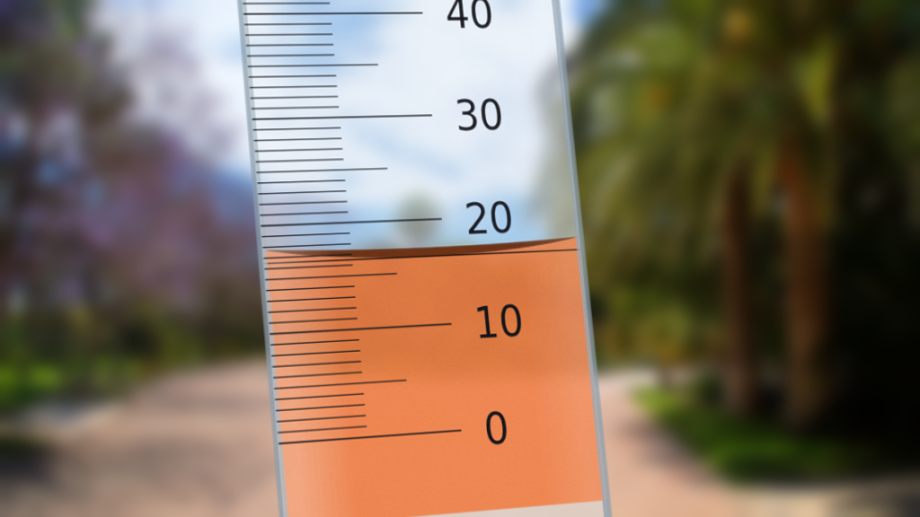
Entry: 16.5mL
